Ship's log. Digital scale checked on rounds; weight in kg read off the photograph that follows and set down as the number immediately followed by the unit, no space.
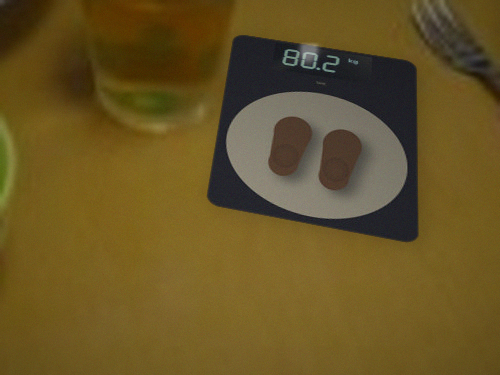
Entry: 80.2kg
